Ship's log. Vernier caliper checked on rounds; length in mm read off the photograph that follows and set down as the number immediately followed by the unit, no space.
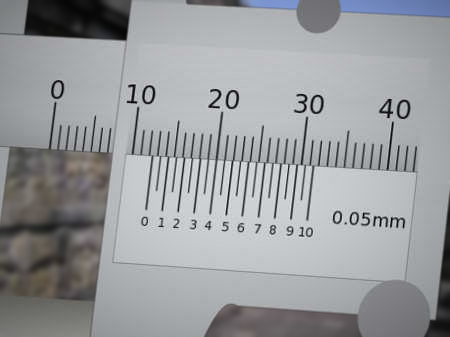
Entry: 12.4mm
